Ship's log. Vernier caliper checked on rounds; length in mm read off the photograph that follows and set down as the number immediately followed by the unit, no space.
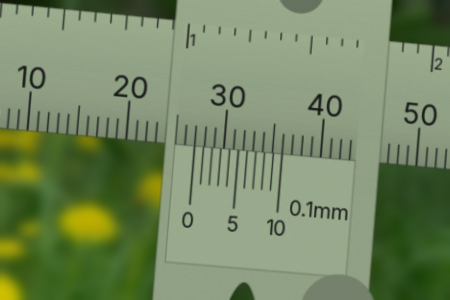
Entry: 27.0mm
